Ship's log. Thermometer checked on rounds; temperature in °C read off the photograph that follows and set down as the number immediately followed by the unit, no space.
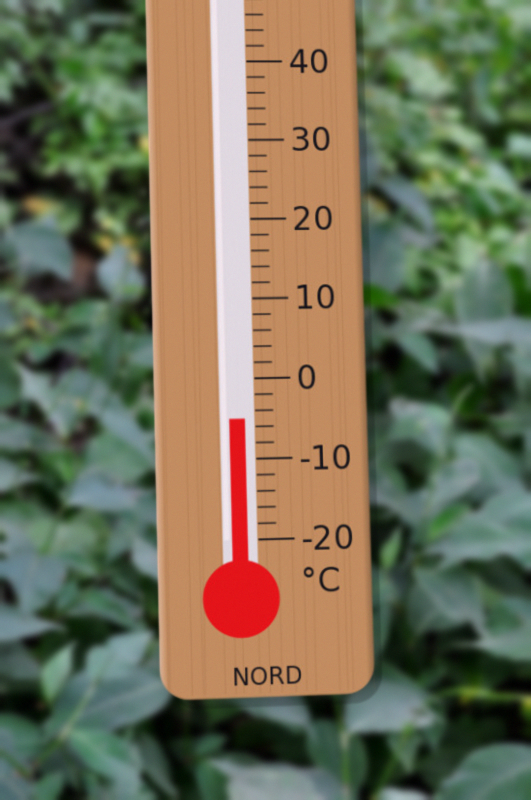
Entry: -5°C
